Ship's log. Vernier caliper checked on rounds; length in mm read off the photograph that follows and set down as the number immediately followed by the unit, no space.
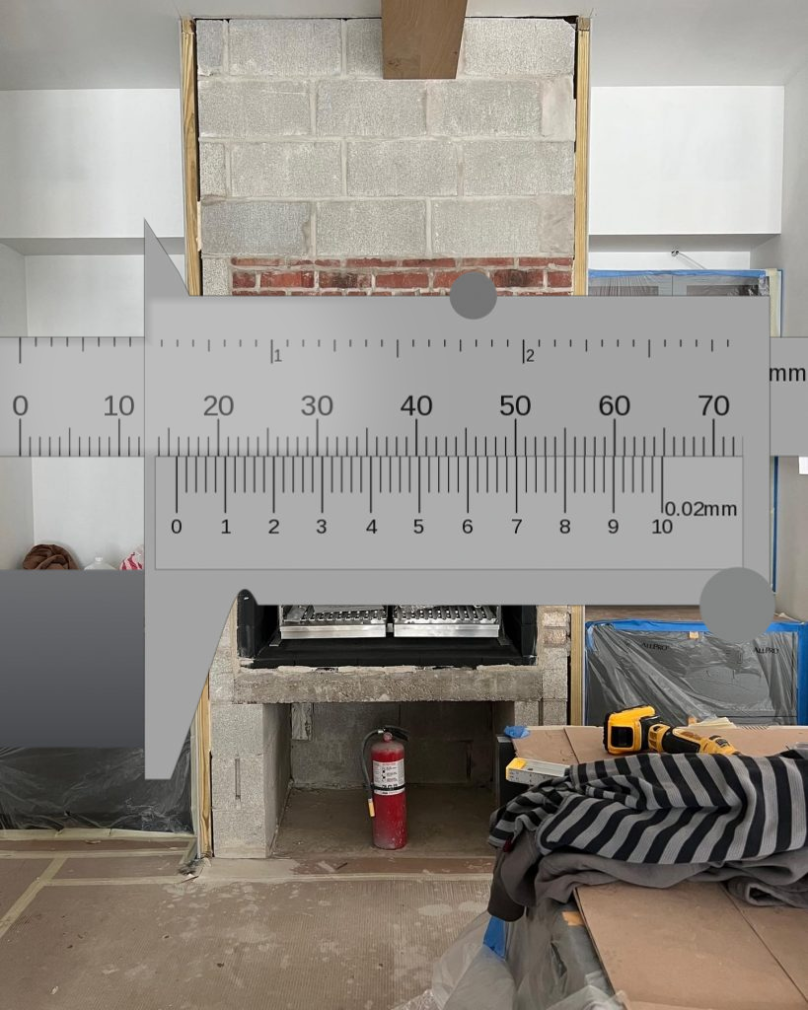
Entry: 15.8mm
